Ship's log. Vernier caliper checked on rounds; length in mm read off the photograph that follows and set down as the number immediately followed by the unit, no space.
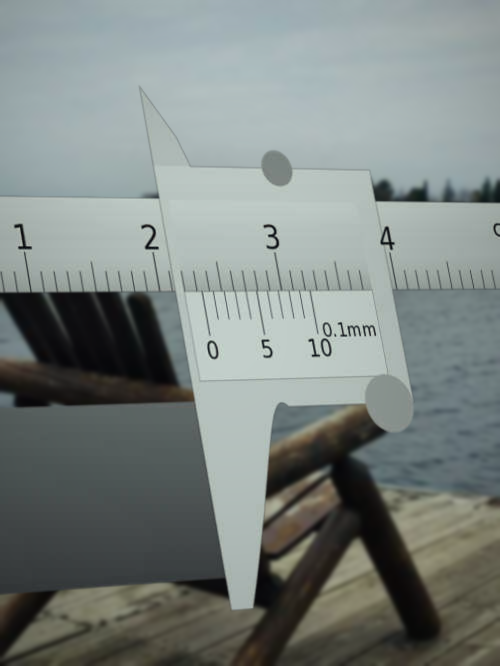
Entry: 23.4mm
